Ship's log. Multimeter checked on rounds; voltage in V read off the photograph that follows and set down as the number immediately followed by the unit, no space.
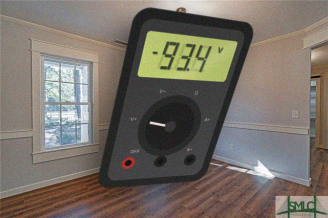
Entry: -93.4V
